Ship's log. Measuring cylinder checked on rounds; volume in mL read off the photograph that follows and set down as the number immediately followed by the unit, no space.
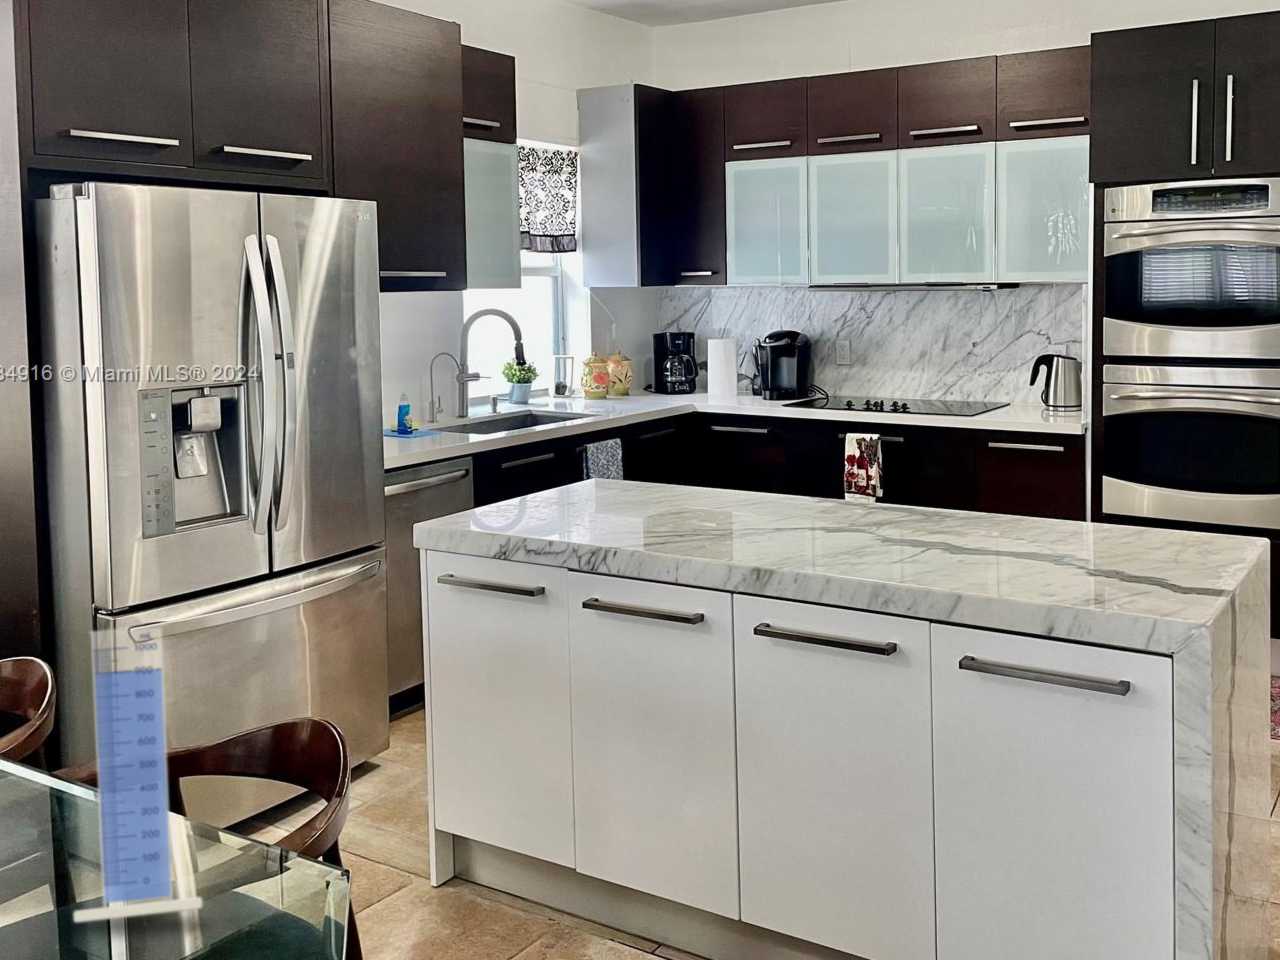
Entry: 900mL
